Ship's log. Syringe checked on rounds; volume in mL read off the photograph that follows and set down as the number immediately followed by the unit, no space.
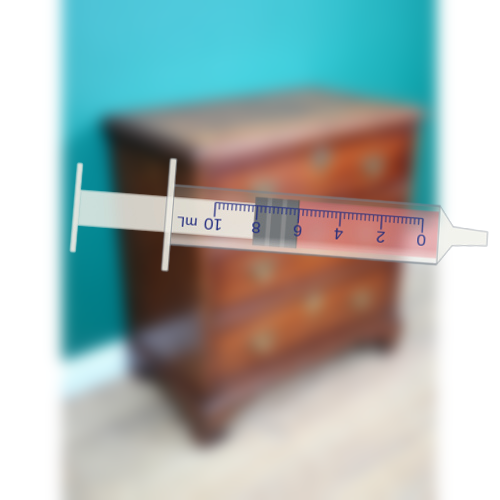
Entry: 6mL
